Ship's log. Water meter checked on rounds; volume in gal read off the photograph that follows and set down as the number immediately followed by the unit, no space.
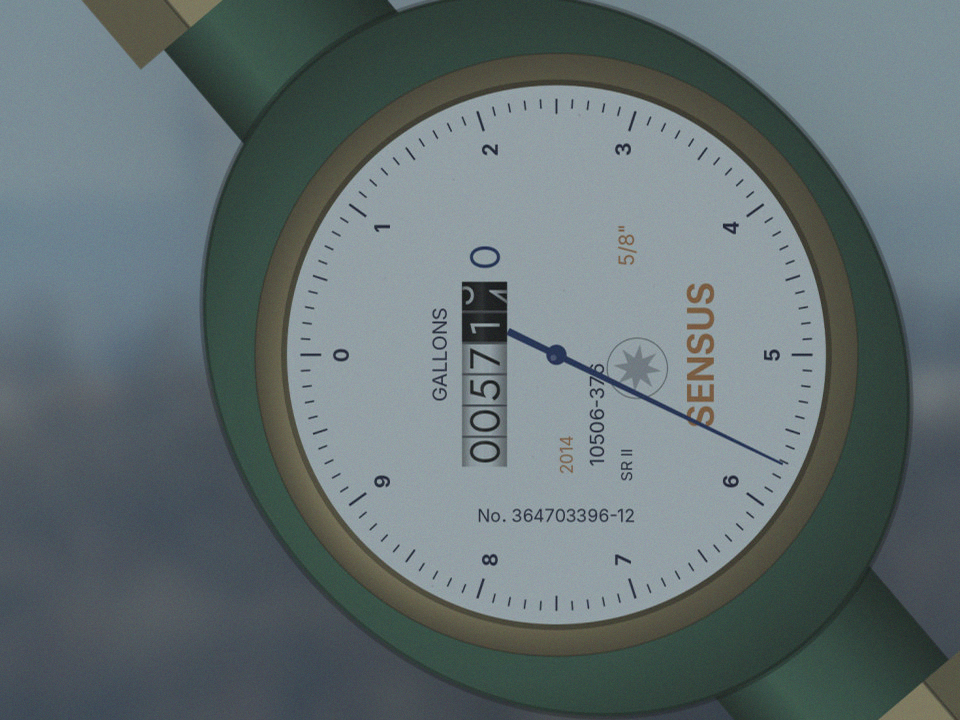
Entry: 57135.7gal
